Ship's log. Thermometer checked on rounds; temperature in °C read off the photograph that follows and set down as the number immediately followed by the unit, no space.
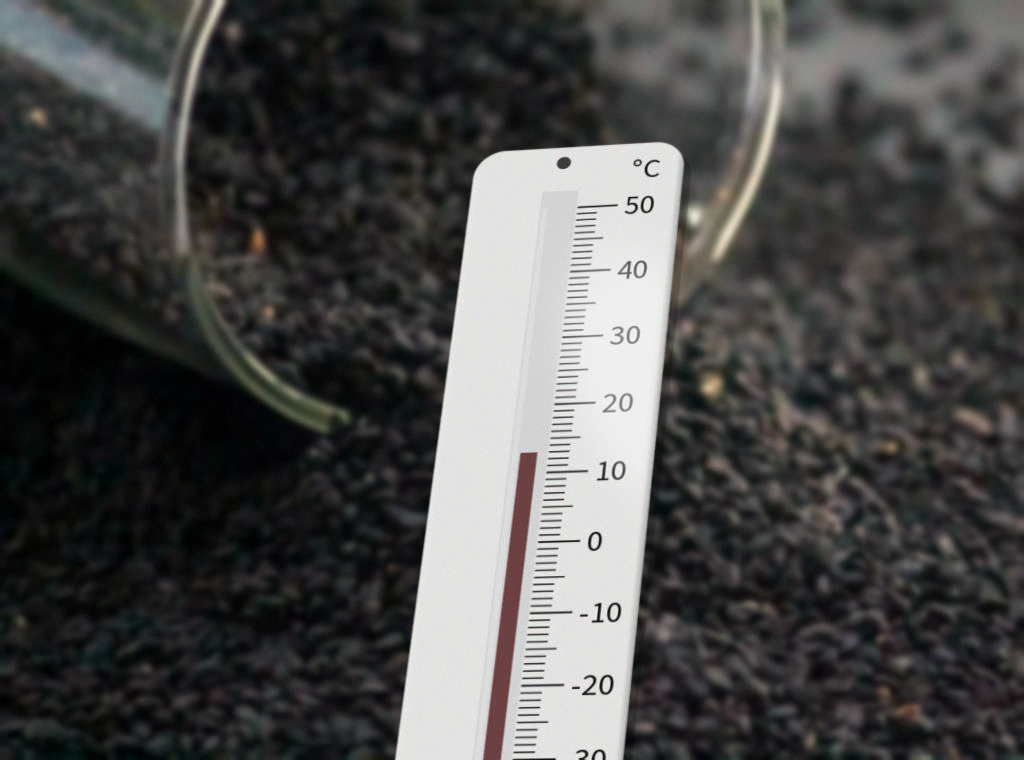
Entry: 13°C
